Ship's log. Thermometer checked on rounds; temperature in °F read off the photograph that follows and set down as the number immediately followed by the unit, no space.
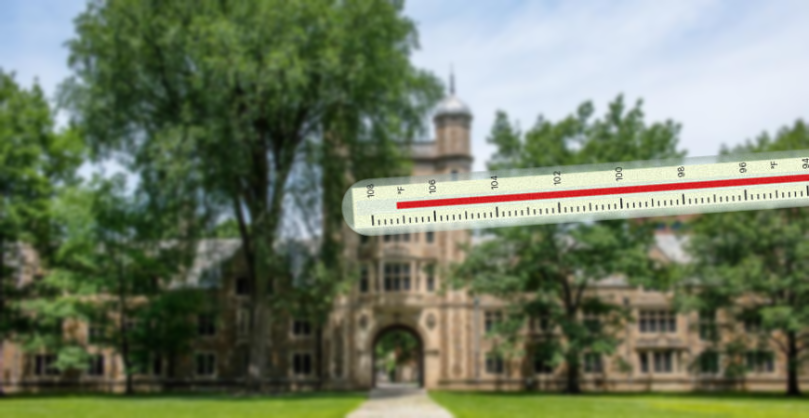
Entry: 107.2°F
